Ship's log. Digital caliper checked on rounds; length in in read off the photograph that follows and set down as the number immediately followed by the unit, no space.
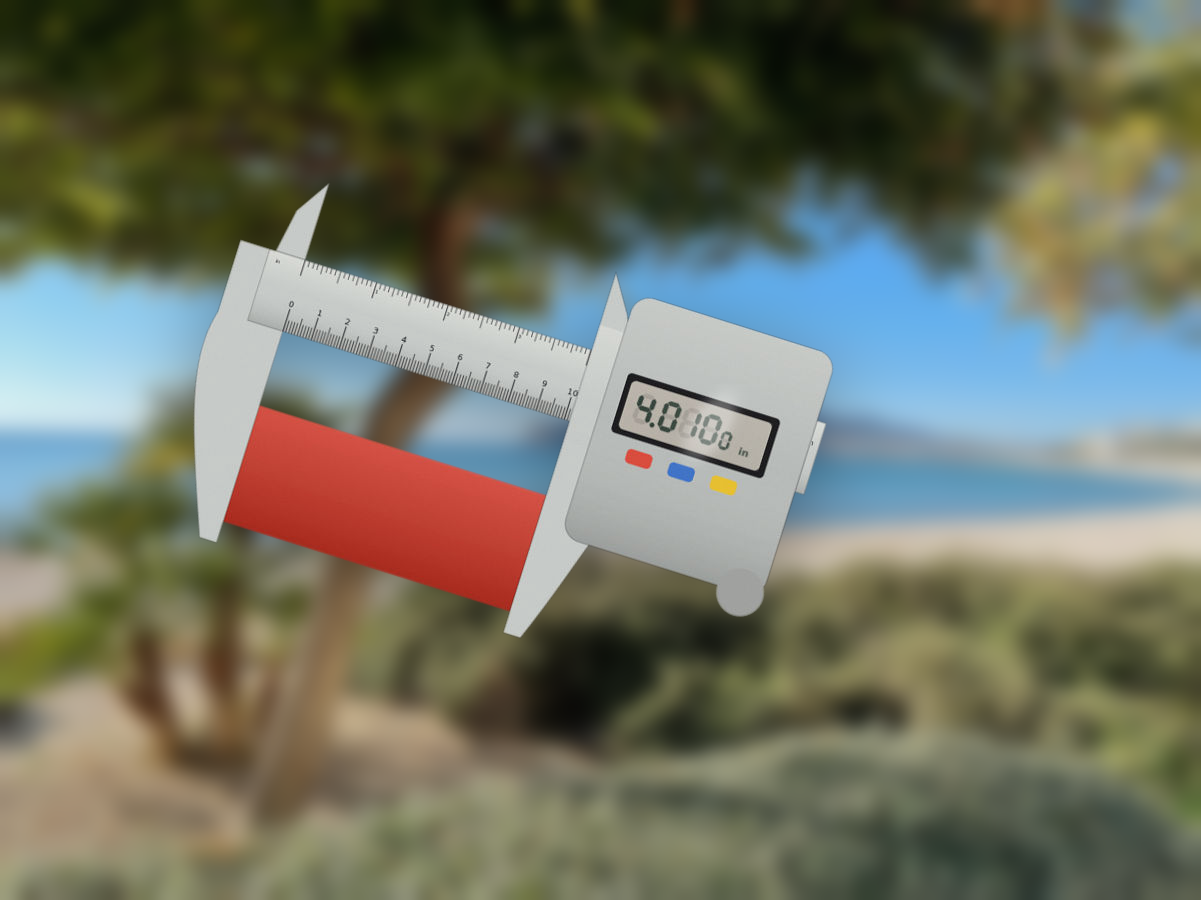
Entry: 4.0100in
